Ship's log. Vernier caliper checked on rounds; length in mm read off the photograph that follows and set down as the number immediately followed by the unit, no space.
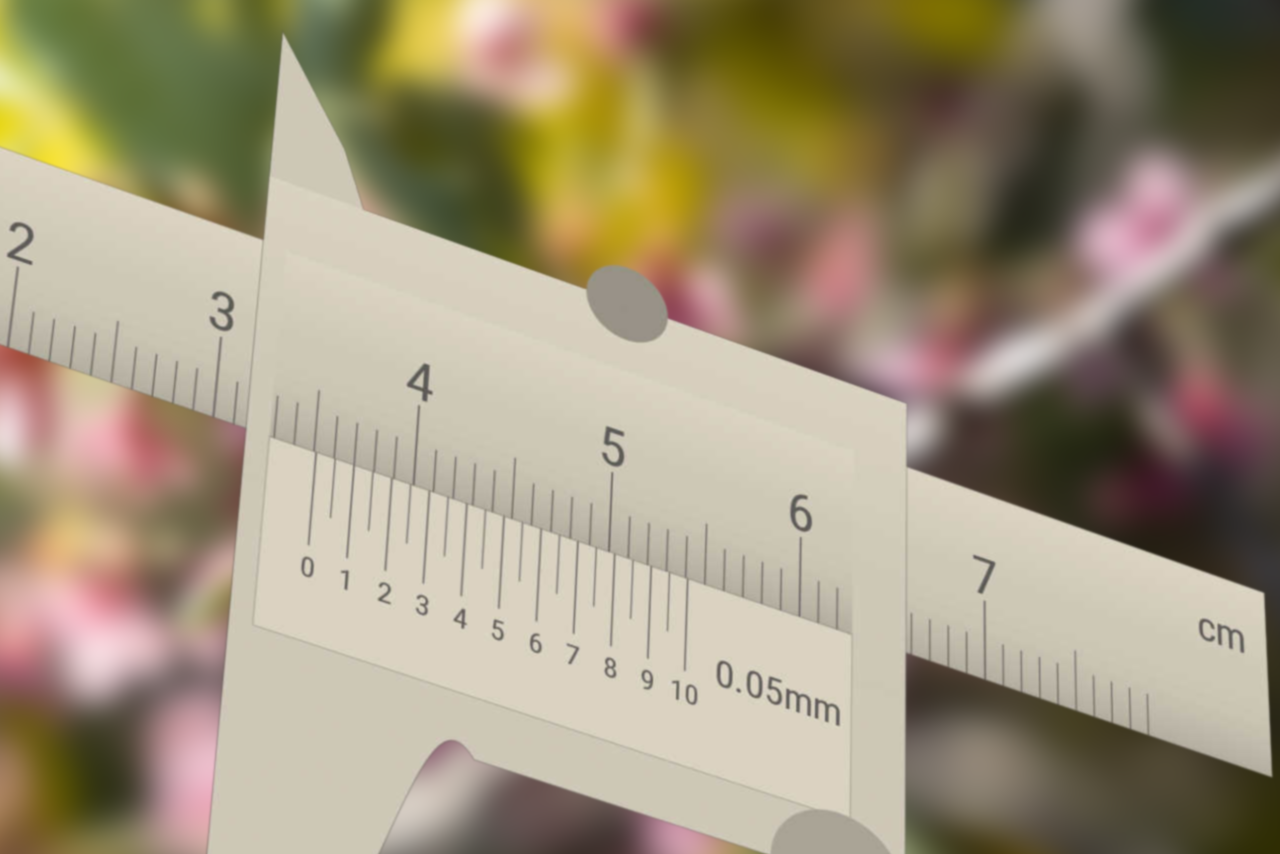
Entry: 35.1mm
